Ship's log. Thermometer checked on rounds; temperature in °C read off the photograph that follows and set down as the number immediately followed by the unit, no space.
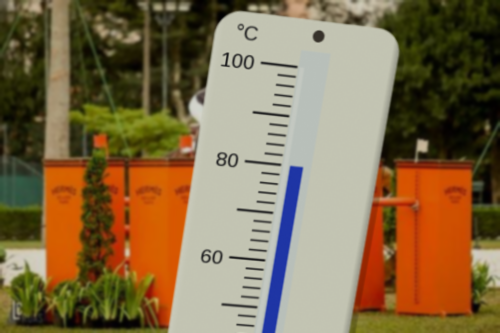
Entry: 80°C
